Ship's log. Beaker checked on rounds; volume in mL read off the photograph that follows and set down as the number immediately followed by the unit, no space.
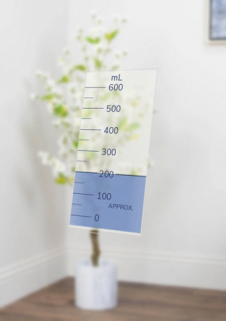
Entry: 200mL
